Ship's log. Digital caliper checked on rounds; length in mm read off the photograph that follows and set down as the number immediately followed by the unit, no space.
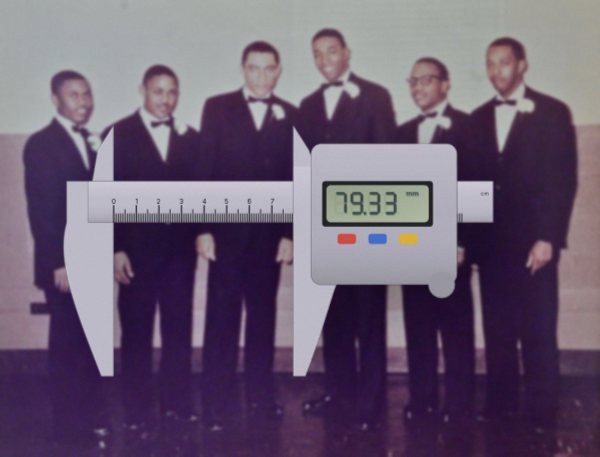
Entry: 79.33mm
